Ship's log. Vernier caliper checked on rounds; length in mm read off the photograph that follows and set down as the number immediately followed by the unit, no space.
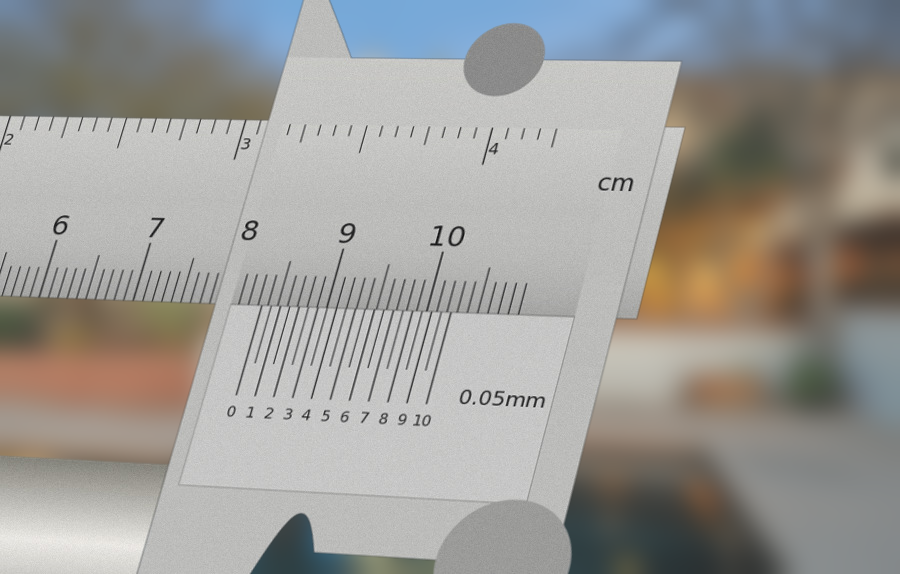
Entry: 83.4mm
